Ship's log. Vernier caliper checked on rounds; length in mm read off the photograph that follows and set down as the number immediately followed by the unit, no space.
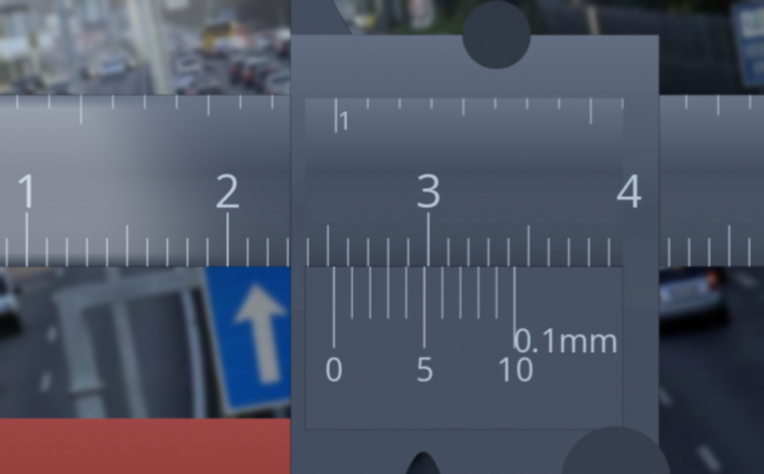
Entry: 25.3mm
